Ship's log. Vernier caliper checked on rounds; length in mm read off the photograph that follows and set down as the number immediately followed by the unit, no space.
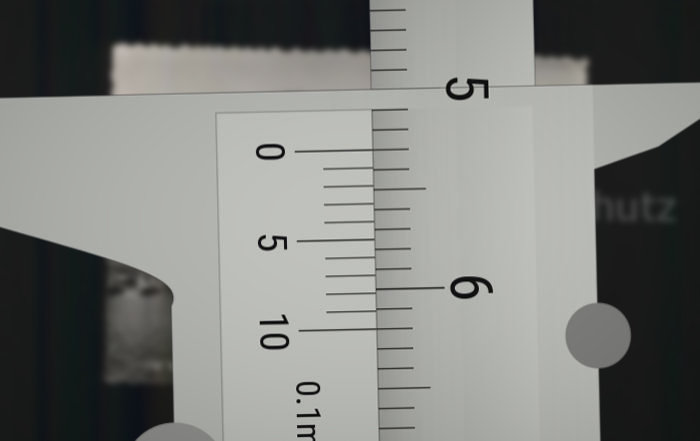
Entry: 53.0mm
